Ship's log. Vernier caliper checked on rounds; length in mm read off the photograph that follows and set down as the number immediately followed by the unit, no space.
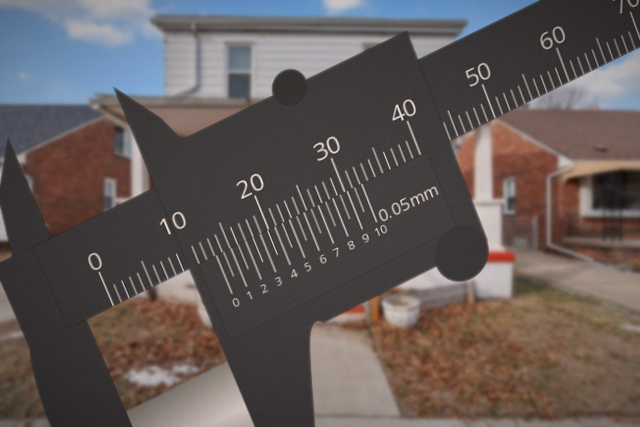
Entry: 13.2mm
